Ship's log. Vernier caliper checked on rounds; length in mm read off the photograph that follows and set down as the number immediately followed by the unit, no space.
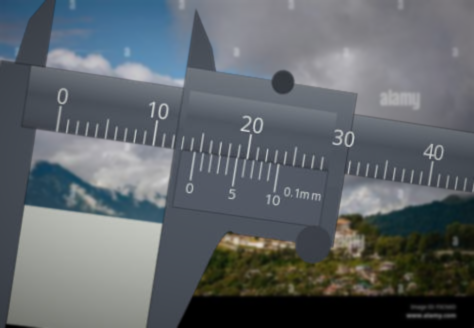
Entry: 14.4mm
